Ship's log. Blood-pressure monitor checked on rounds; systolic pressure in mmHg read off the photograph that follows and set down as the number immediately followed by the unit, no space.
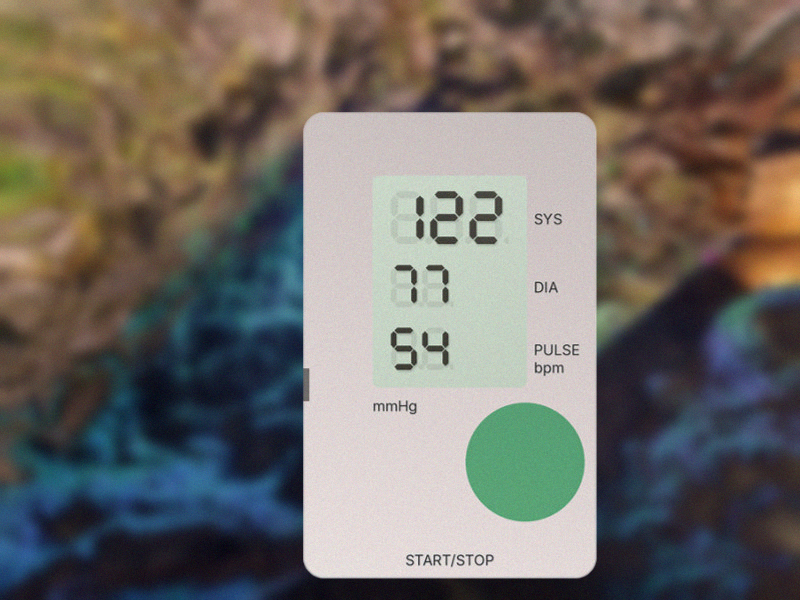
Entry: 122mmHg
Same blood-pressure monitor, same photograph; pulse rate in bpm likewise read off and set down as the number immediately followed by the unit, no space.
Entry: 54bpm
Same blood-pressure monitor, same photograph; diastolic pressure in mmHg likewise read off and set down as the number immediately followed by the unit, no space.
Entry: 77mmHg
